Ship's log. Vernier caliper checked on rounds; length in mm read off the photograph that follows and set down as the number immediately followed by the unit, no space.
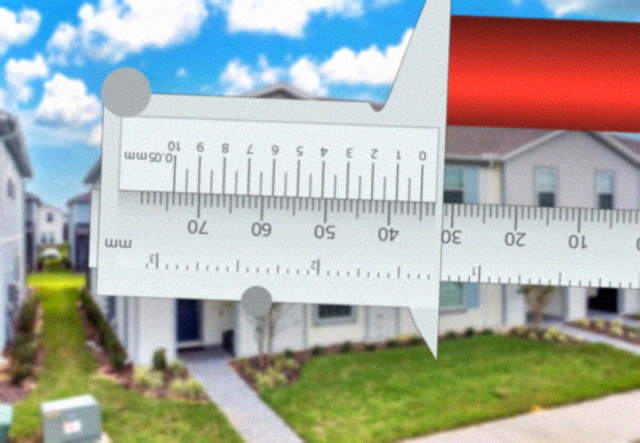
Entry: 35.0mm
